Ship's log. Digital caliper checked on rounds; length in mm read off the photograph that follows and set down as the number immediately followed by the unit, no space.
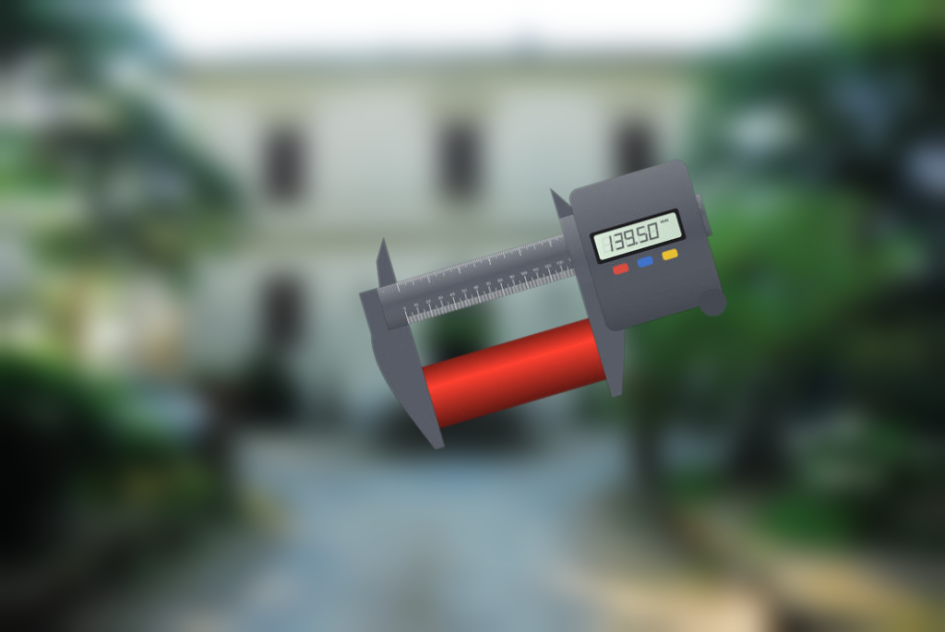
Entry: 139.50mm
